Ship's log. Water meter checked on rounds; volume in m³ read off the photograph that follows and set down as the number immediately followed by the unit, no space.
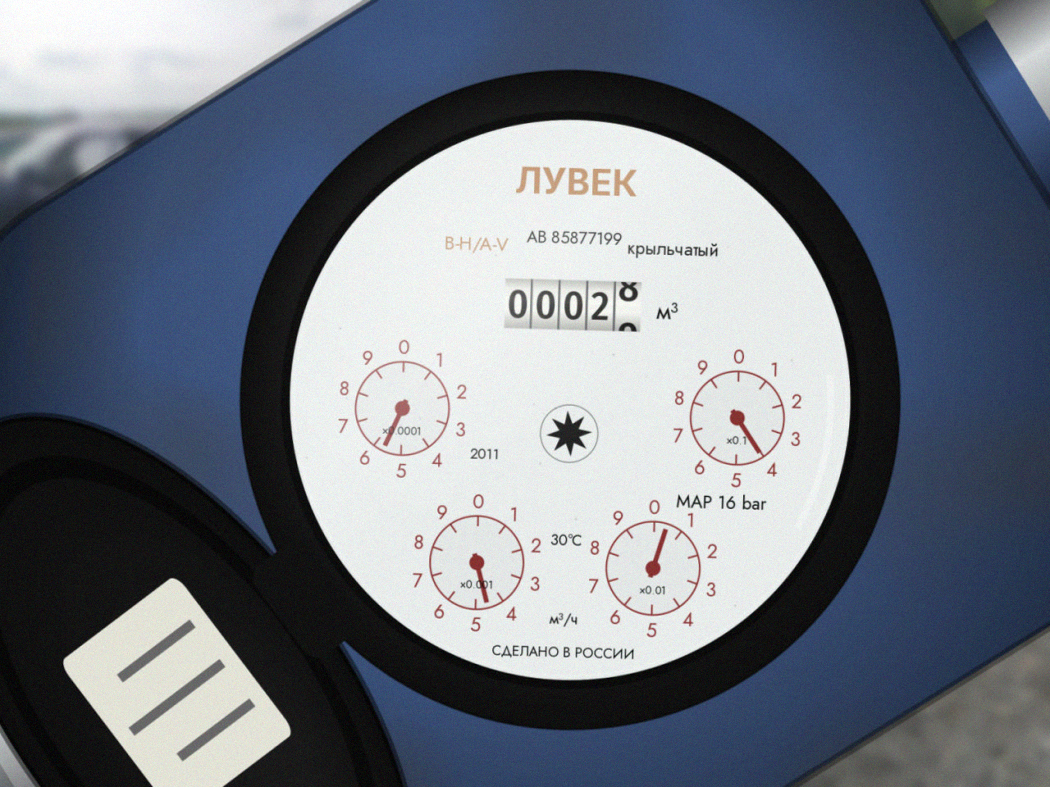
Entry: 28.4045m³
